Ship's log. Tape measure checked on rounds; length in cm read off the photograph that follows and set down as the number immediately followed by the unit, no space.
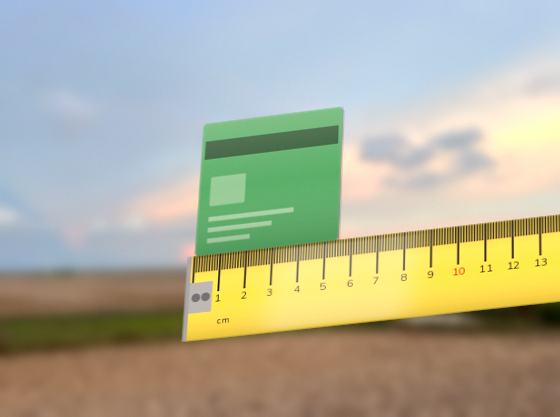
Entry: 5.5cm
